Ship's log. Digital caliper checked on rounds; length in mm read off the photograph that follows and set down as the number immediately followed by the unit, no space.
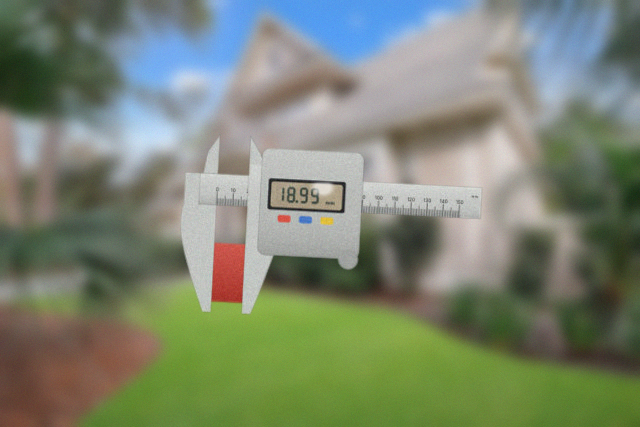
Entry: 18.99mm
